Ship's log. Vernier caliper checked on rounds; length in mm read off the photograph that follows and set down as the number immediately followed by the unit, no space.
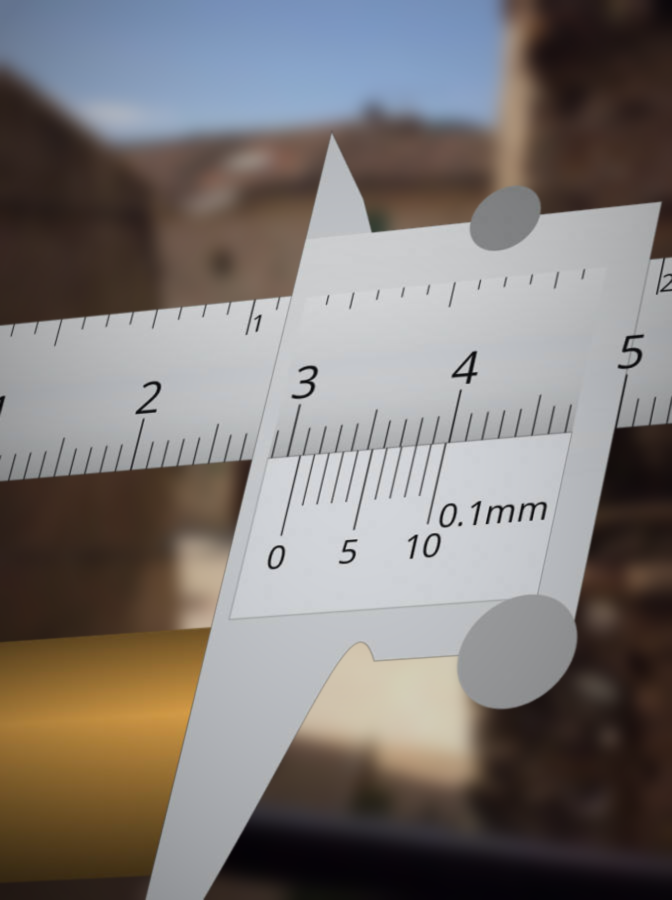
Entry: 30.8mm
